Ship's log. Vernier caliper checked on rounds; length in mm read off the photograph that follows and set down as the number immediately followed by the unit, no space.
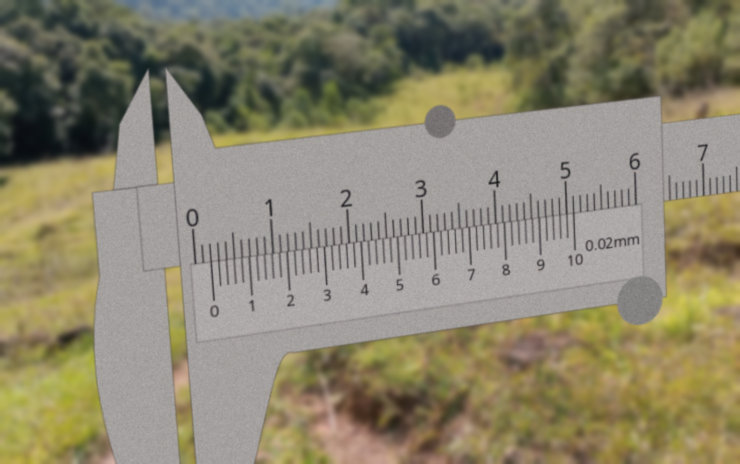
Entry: 2.0mm
